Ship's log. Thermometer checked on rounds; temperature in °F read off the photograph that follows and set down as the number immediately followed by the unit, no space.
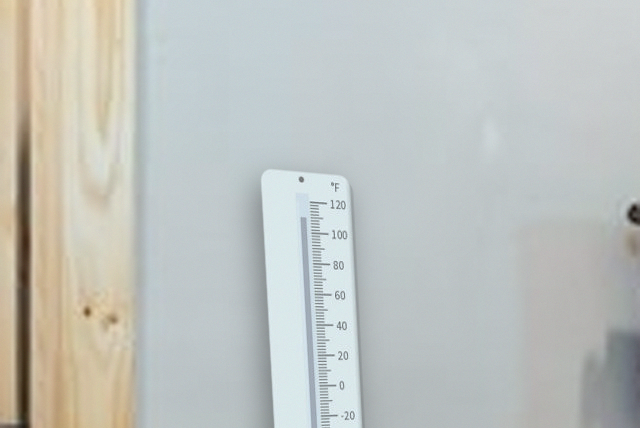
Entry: 110°F
